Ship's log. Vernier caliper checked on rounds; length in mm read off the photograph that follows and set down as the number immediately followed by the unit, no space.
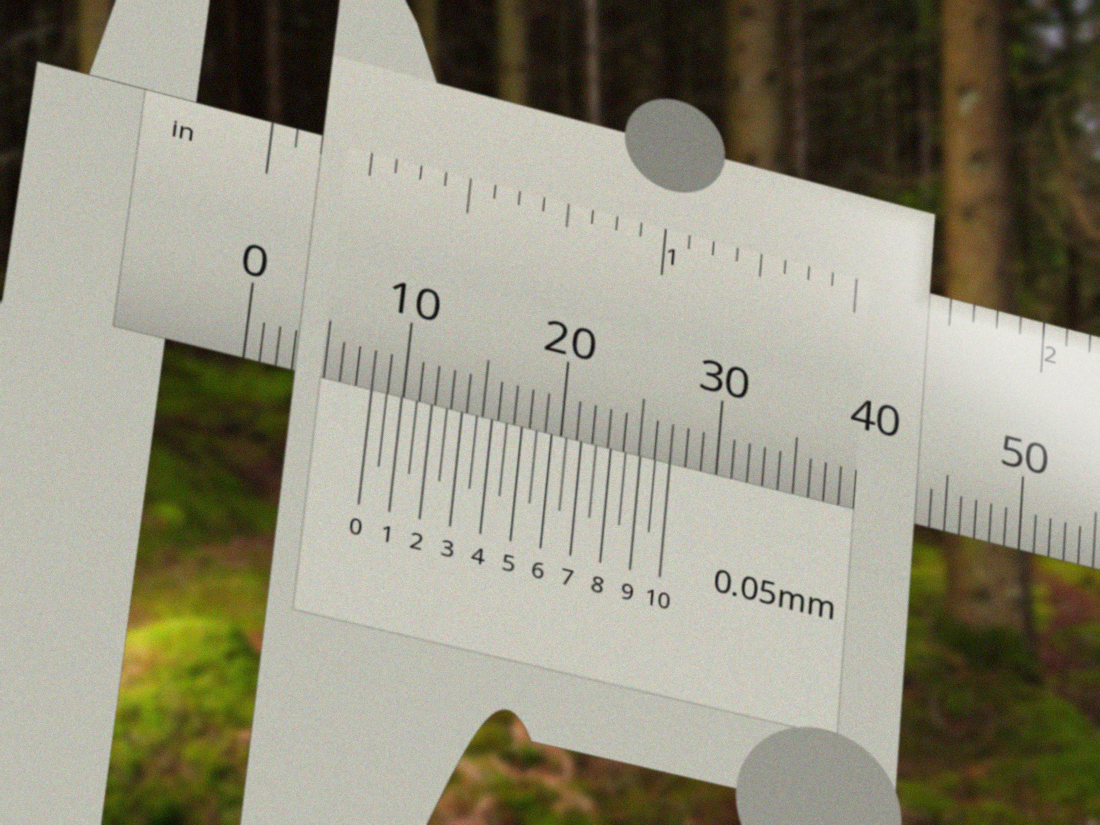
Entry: 8.0mm
